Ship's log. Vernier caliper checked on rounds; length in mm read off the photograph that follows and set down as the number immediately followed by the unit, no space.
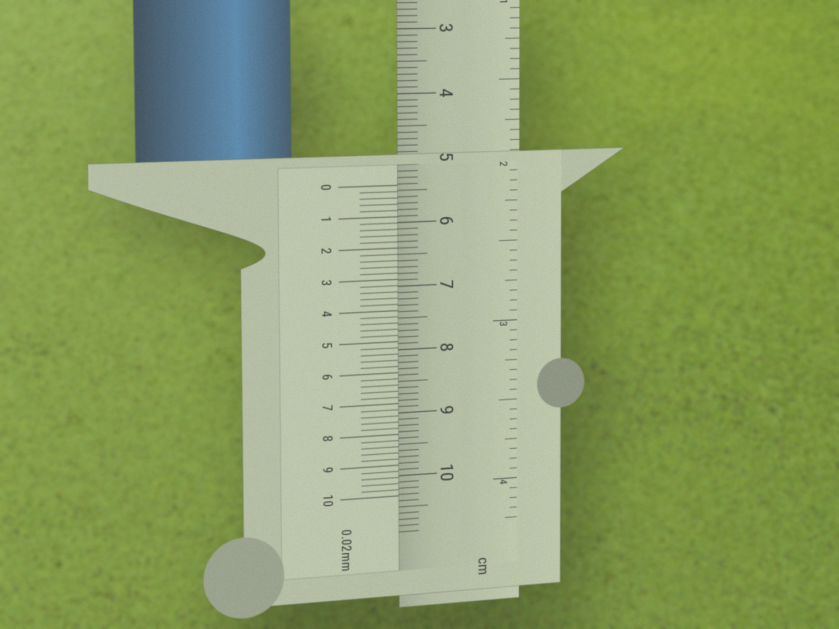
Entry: 54.2mm
